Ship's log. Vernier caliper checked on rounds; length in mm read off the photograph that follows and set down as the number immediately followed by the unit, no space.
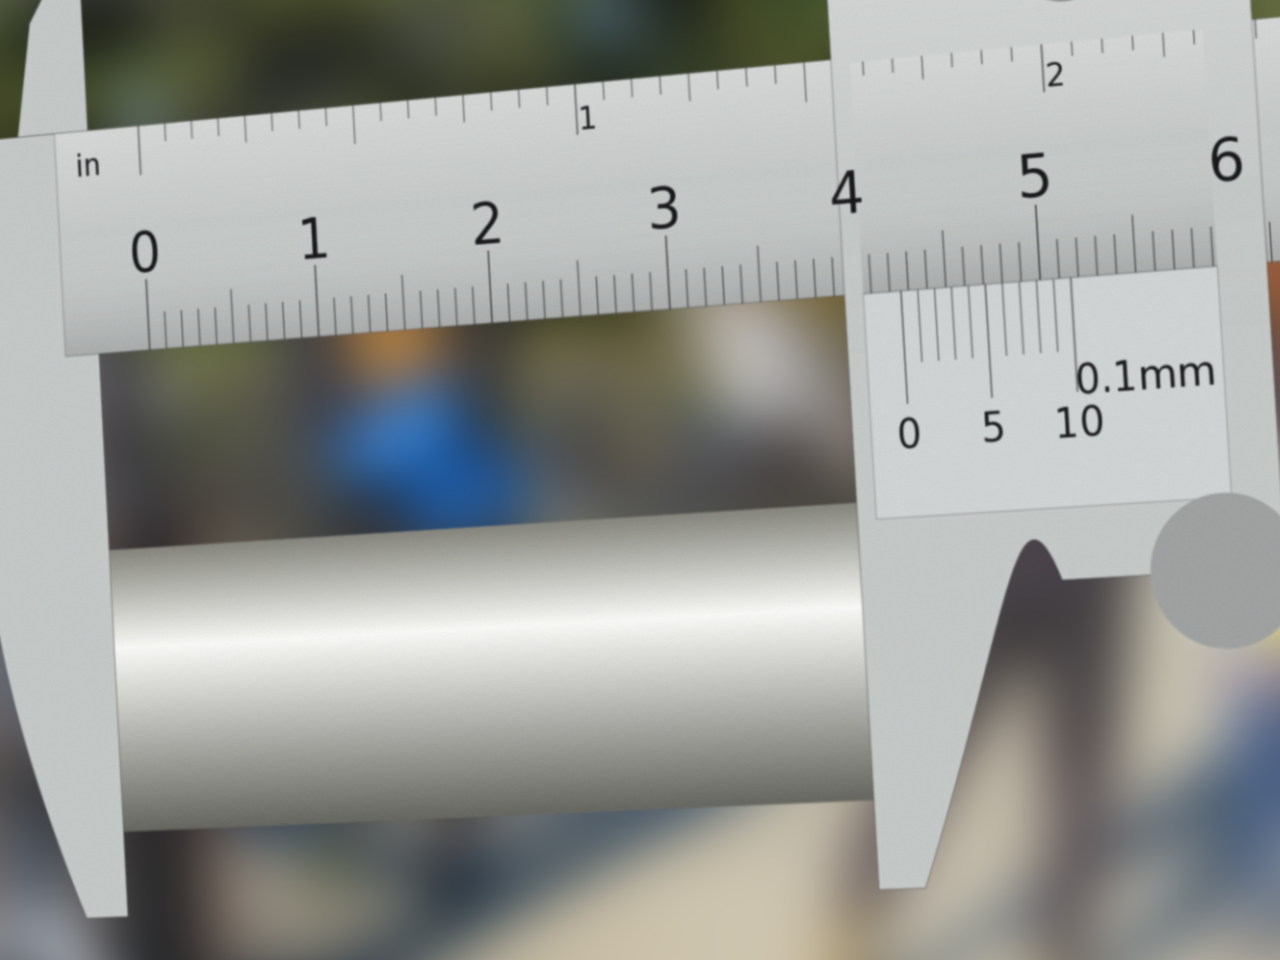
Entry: 42.6mm
